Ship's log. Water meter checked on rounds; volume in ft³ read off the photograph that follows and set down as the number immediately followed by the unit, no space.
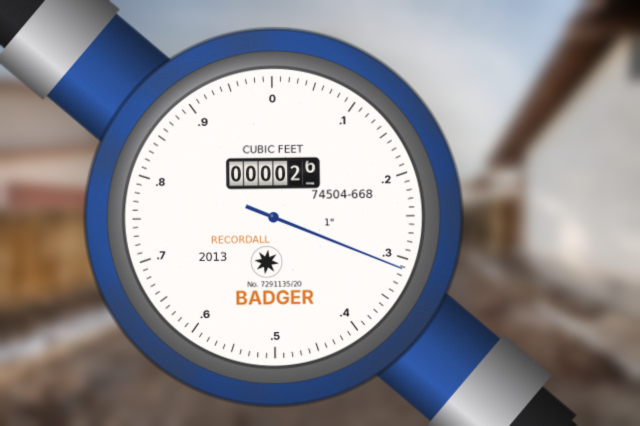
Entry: 26.31ft³
